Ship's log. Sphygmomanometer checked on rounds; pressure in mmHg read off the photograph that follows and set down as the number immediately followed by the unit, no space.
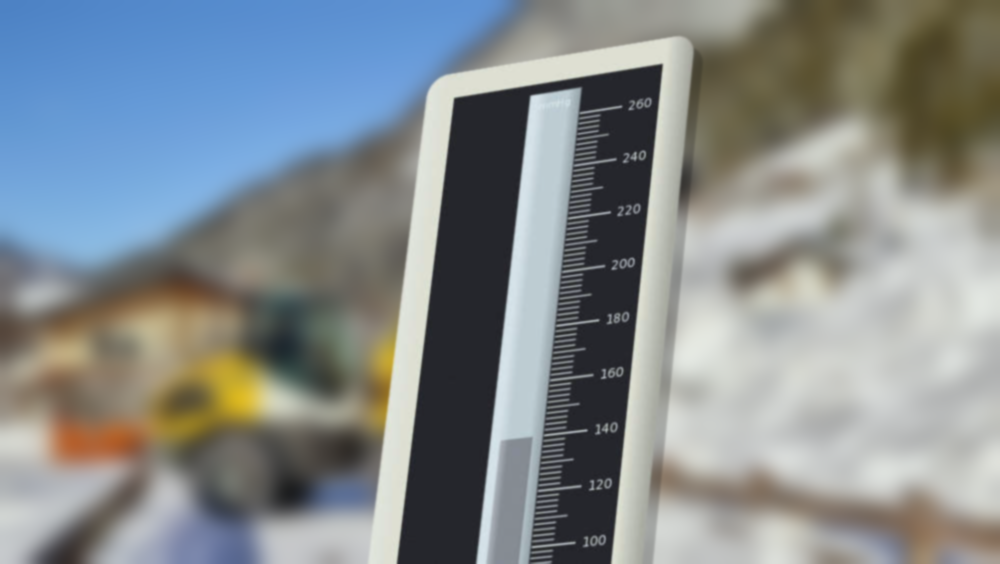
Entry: 140mmHg
